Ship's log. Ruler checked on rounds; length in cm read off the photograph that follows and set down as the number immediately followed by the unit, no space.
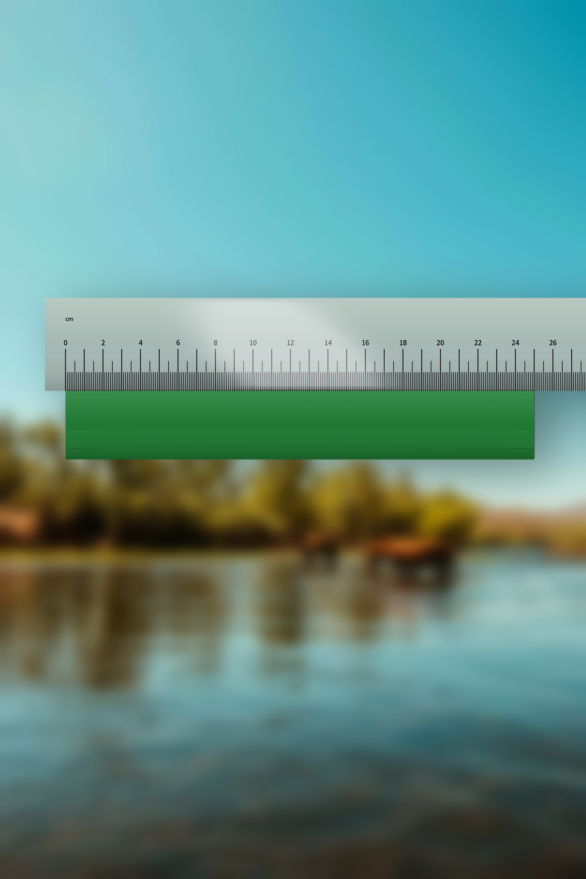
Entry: 25cm
